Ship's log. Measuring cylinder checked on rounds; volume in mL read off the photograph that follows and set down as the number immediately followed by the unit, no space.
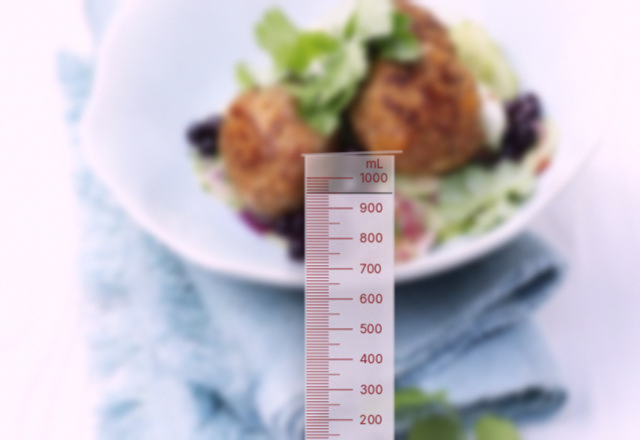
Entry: 950mL
